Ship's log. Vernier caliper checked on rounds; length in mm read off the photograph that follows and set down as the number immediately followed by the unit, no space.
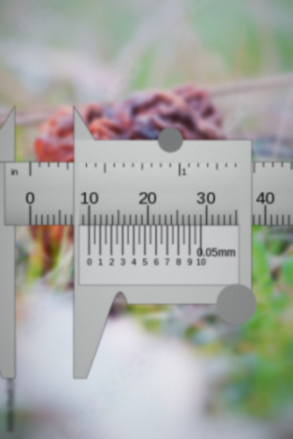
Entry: 10.0mm
